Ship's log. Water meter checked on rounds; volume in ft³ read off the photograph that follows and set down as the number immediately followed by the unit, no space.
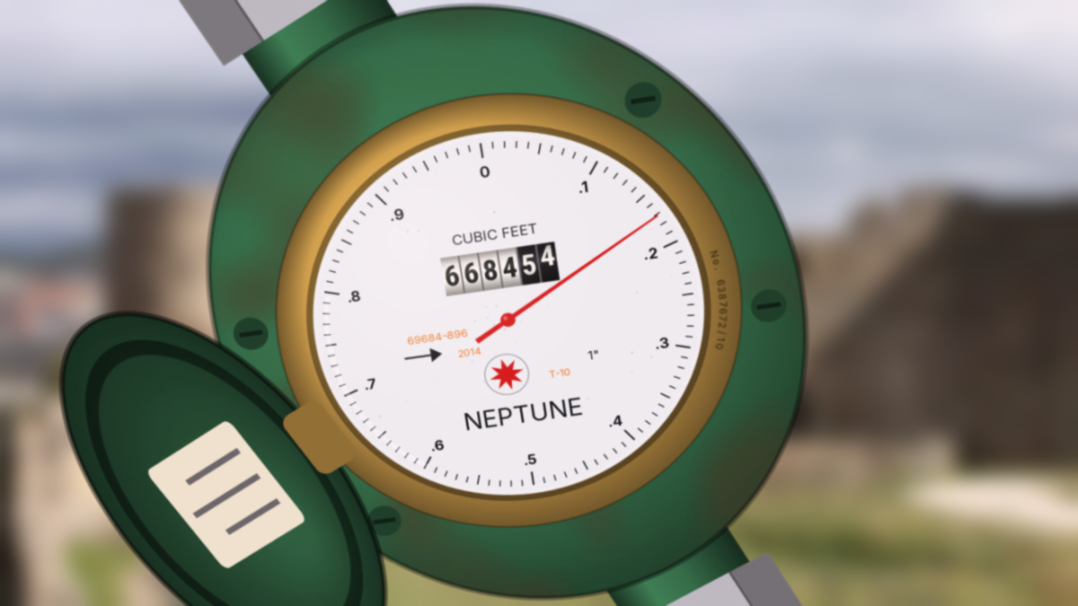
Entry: 668454.17ft³
